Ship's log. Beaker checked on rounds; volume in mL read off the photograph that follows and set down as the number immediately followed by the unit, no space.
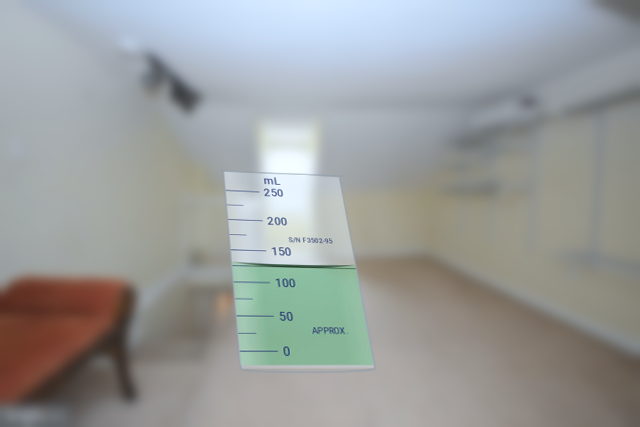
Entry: 125mL
